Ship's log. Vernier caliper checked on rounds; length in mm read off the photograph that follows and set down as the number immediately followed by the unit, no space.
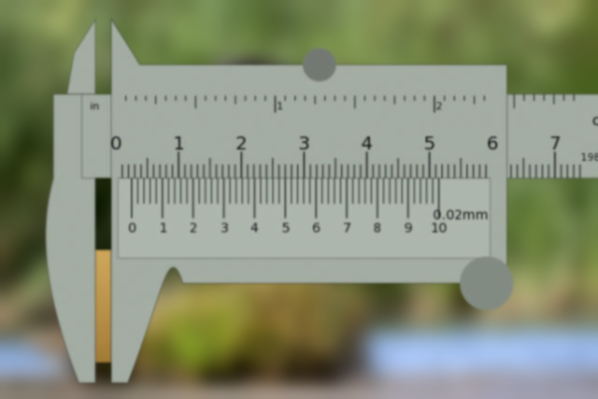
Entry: 2.5mm
